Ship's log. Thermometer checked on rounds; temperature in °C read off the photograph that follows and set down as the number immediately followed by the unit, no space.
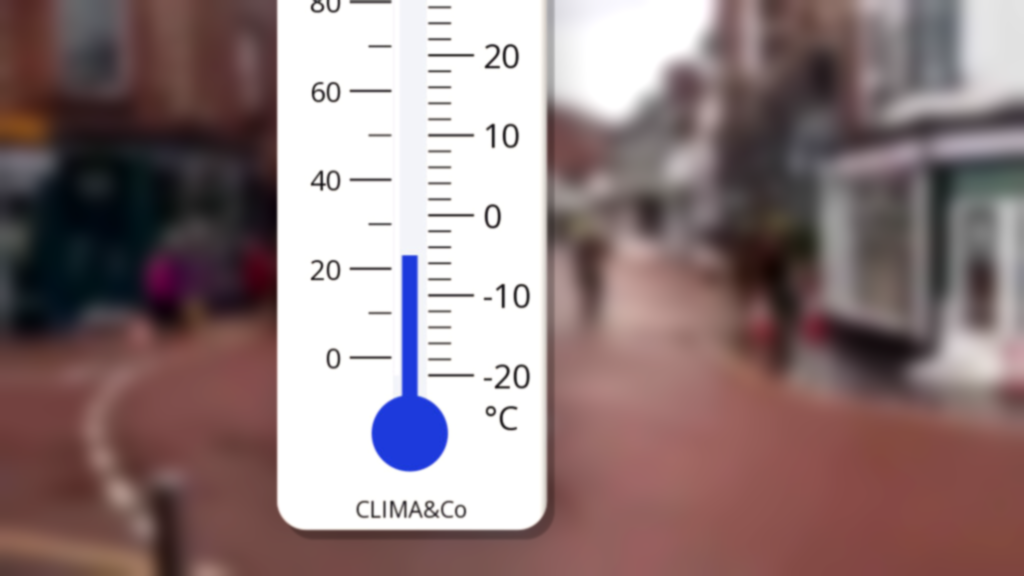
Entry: -5°C
